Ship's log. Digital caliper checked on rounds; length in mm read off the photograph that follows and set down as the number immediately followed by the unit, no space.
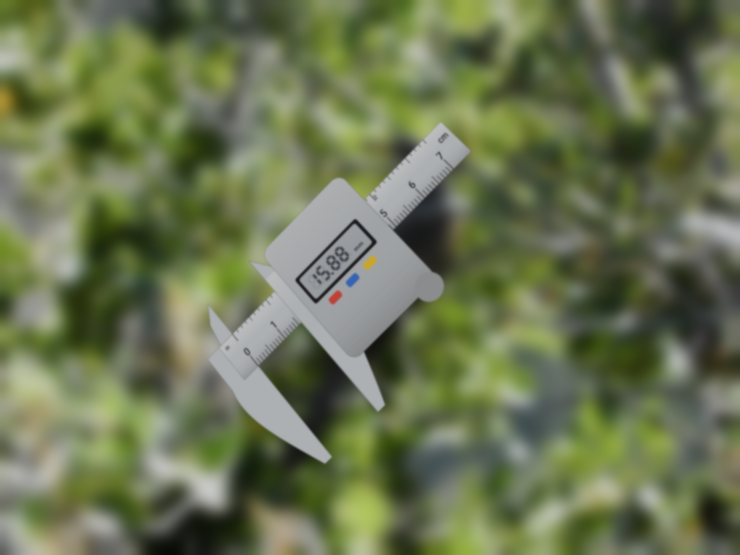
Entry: 15.88mm
